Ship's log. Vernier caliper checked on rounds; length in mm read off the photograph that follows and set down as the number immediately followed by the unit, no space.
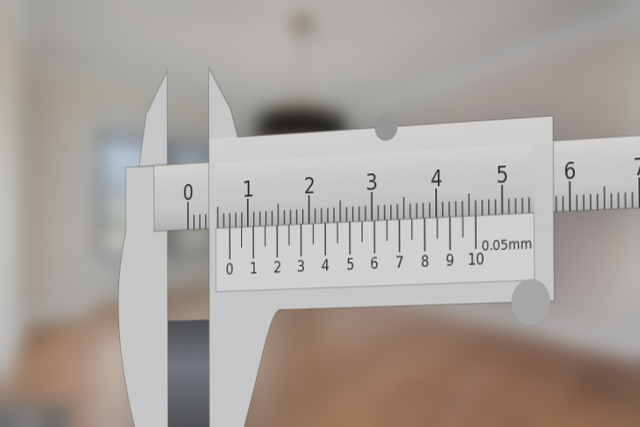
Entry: 7.0mm
